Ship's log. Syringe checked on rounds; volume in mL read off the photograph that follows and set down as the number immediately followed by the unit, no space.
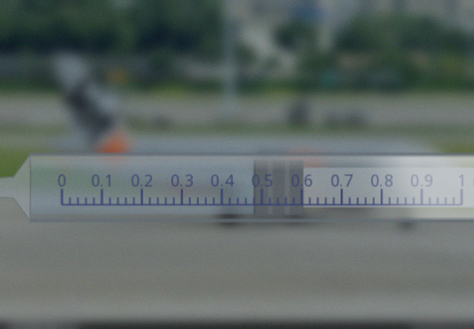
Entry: 0.48mL
